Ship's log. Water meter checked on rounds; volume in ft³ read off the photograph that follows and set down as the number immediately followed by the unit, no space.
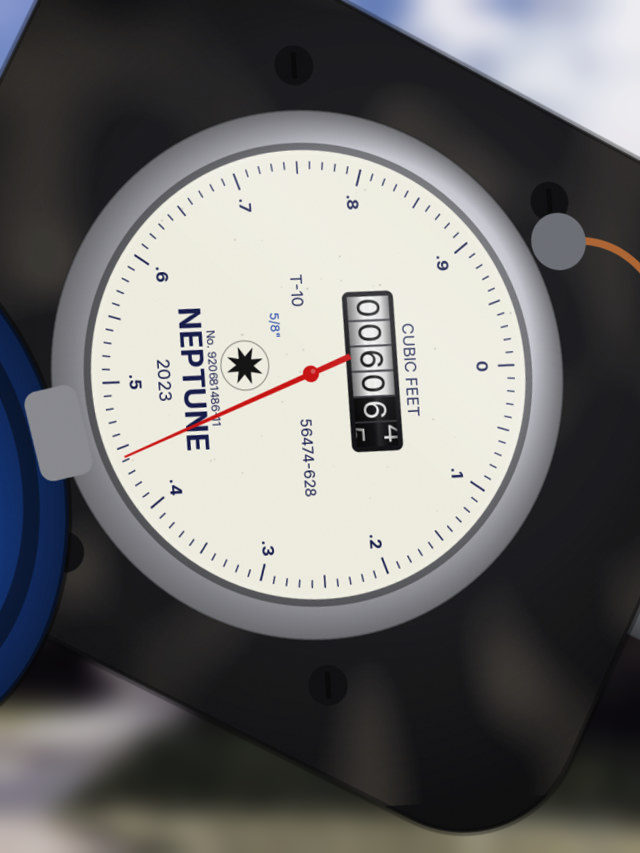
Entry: 6064.44ft³
